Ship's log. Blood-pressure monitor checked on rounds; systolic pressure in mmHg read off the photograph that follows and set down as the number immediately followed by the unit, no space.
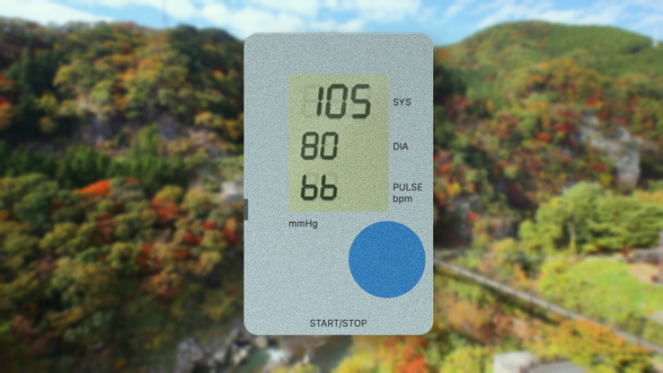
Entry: 105mmHg
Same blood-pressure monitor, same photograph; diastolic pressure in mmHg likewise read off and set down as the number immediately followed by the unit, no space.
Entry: 80mmHg
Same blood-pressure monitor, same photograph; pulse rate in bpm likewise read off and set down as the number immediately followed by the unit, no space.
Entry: 66bpm
